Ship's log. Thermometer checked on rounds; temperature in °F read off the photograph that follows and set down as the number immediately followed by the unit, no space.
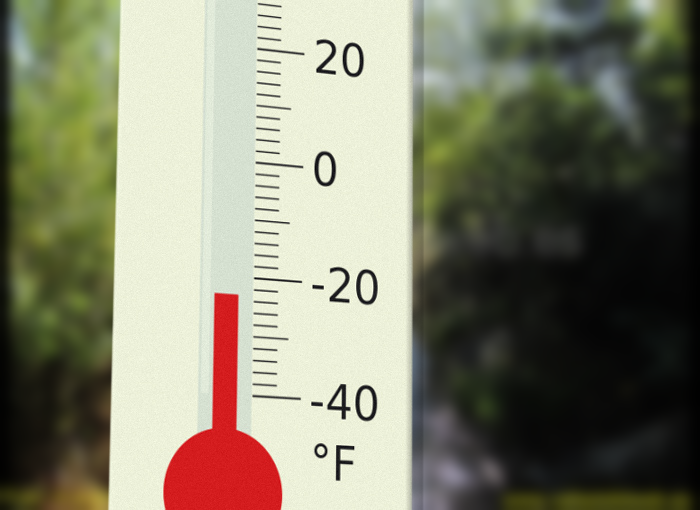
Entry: -23°F
